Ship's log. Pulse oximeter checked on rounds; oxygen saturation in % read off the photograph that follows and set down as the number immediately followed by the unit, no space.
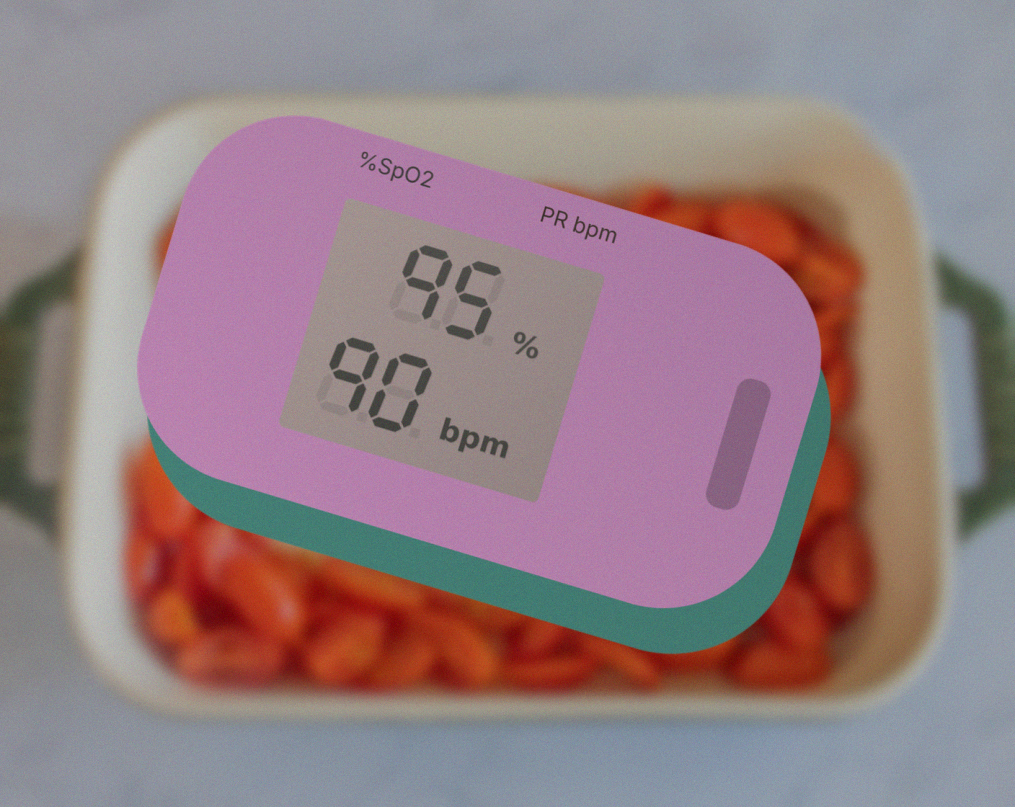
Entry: 95%
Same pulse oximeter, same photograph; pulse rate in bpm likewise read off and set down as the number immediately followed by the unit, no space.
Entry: 90bpm
